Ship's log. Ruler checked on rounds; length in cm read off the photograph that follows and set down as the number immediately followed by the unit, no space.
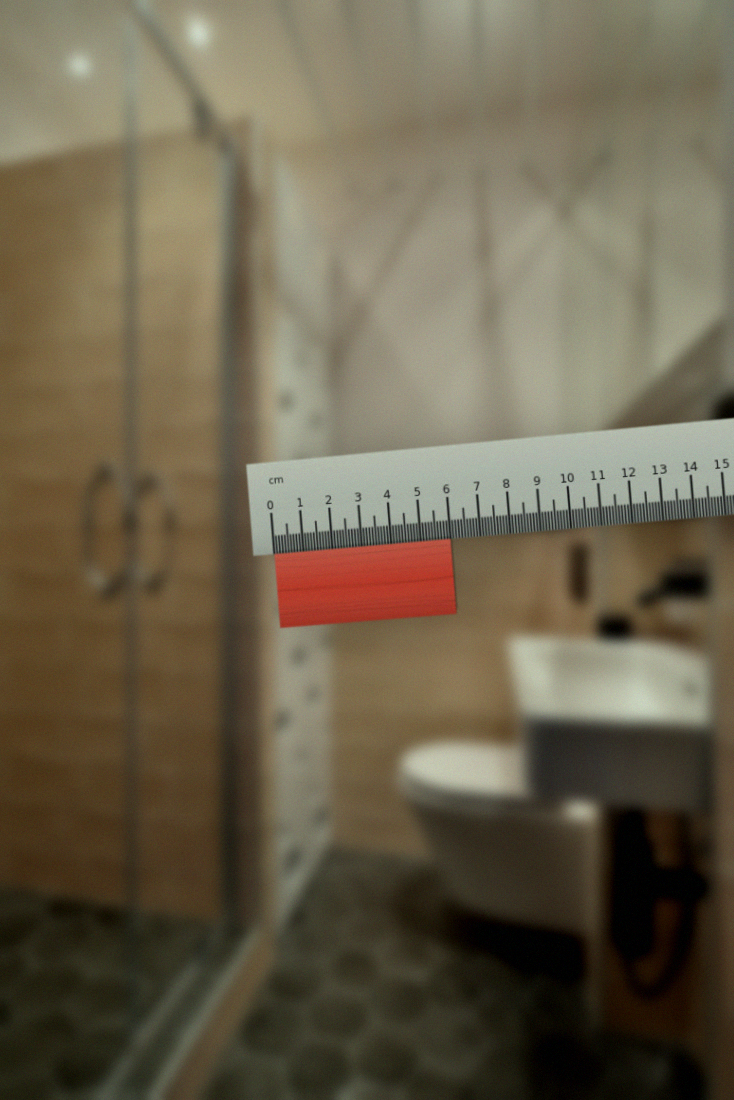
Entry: 6cm
